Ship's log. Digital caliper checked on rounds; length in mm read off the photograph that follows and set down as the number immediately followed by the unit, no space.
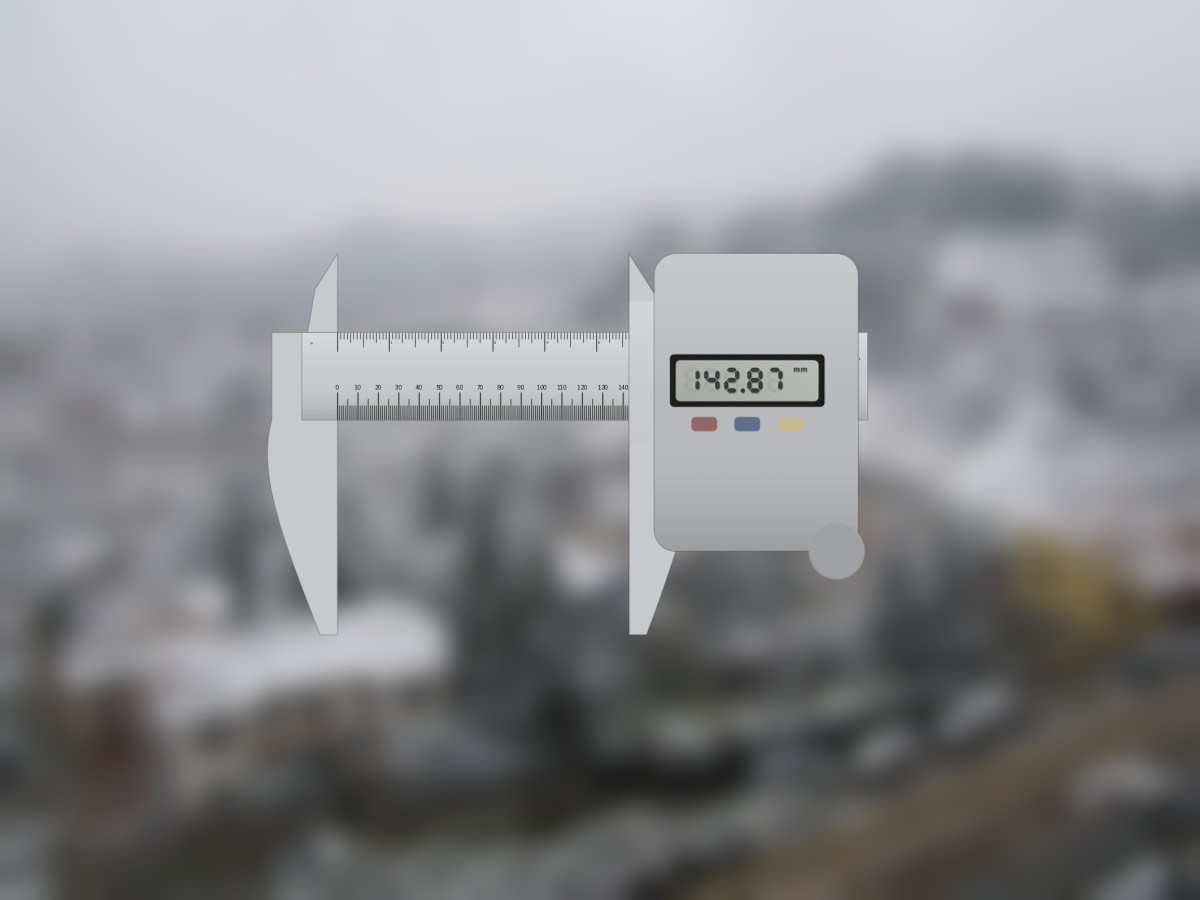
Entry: 142.87mm
